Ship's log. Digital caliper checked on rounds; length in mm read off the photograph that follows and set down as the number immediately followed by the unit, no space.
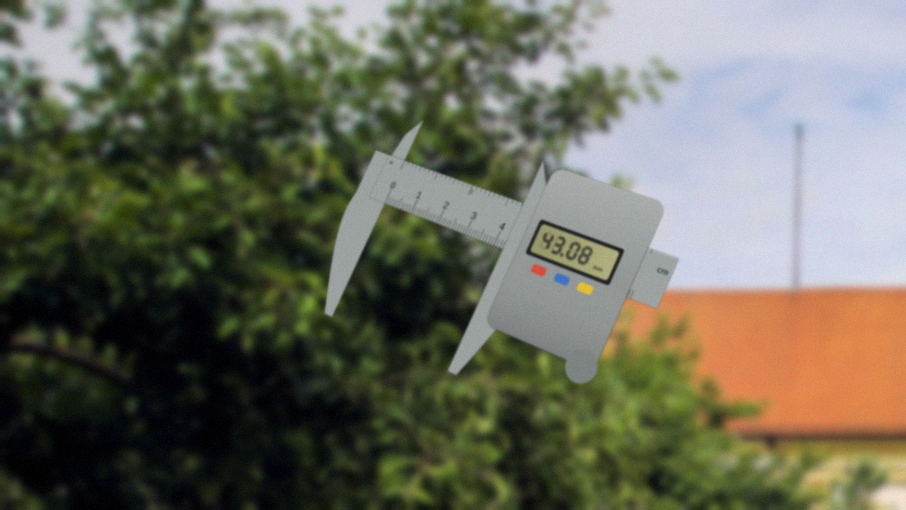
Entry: 43.08mm
